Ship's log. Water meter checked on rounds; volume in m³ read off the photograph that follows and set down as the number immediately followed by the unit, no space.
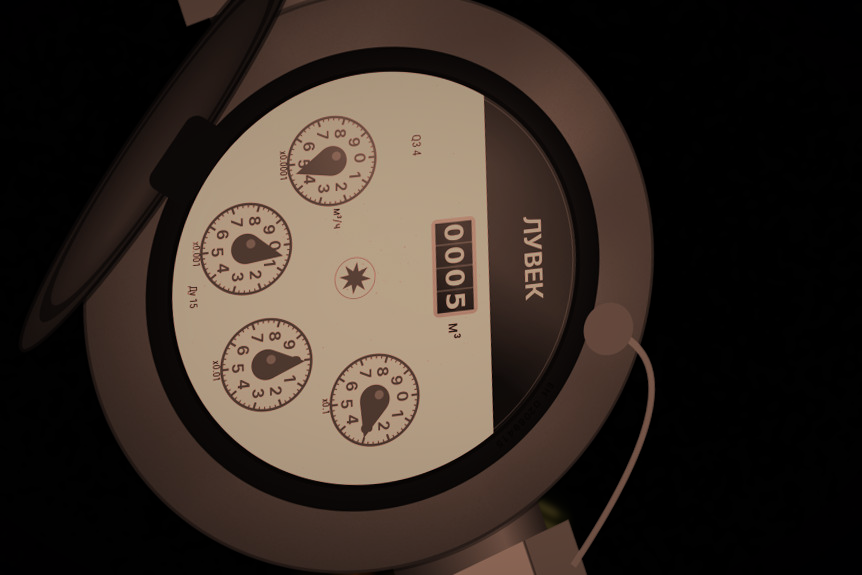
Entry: 5.3004m³
